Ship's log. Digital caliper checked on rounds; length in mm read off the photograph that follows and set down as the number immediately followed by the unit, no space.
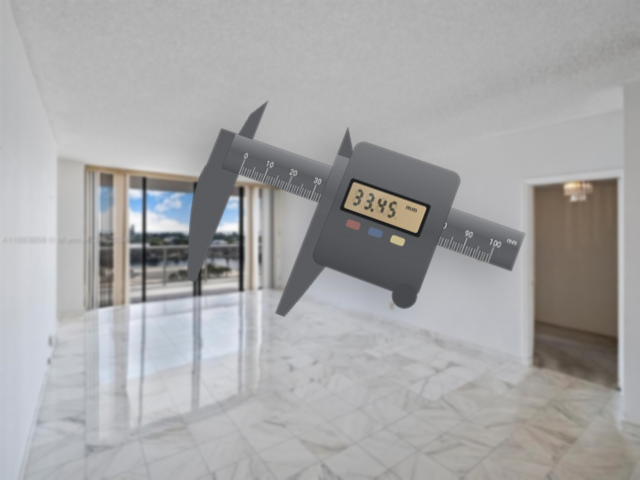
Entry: 33.45mm
